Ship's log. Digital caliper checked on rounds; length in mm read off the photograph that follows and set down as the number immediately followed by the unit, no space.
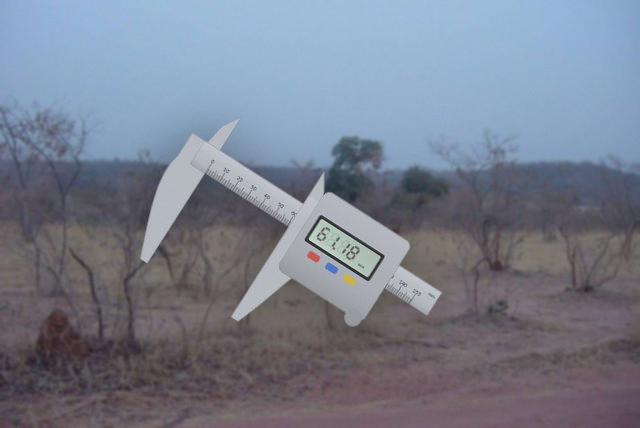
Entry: 61.18mm
